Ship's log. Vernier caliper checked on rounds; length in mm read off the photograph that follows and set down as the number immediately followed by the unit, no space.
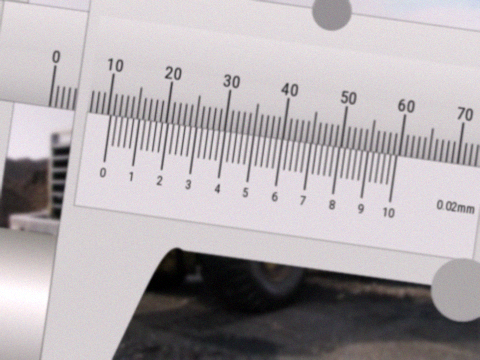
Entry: 10.5mm
